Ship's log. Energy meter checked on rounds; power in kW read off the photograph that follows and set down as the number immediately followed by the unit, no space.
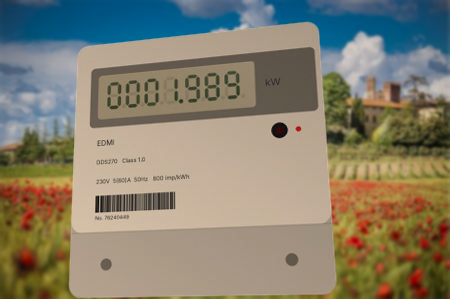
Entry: 1.989kW
